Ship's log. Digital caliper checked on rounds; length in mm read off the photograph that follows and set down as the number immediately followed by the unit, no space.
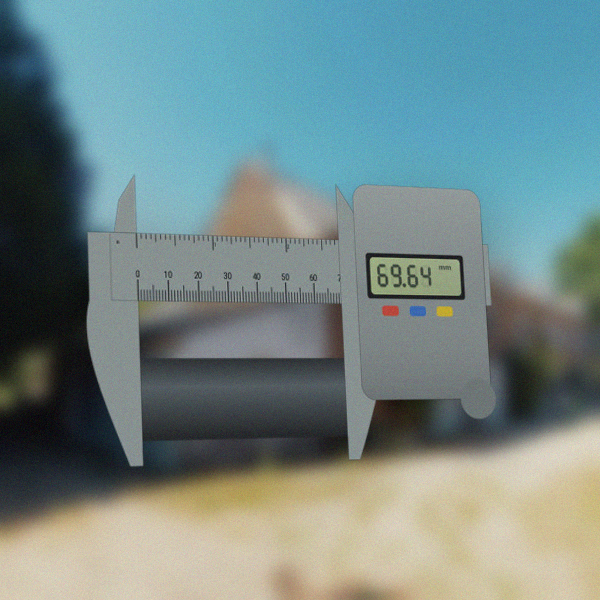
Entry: 69.64mm
